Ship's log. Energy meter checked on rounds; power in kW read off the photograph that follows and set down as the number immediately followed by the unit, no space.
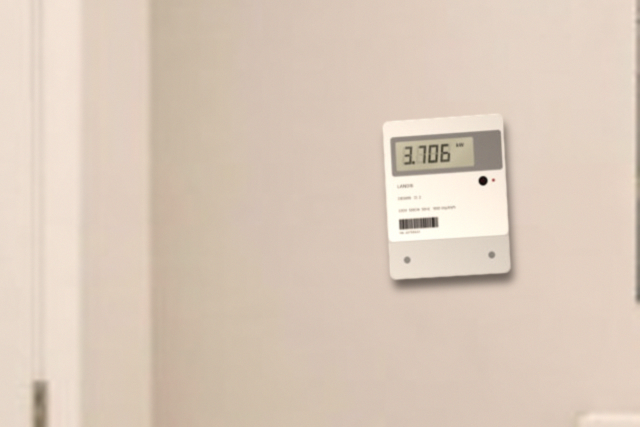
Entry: 3.706kW
